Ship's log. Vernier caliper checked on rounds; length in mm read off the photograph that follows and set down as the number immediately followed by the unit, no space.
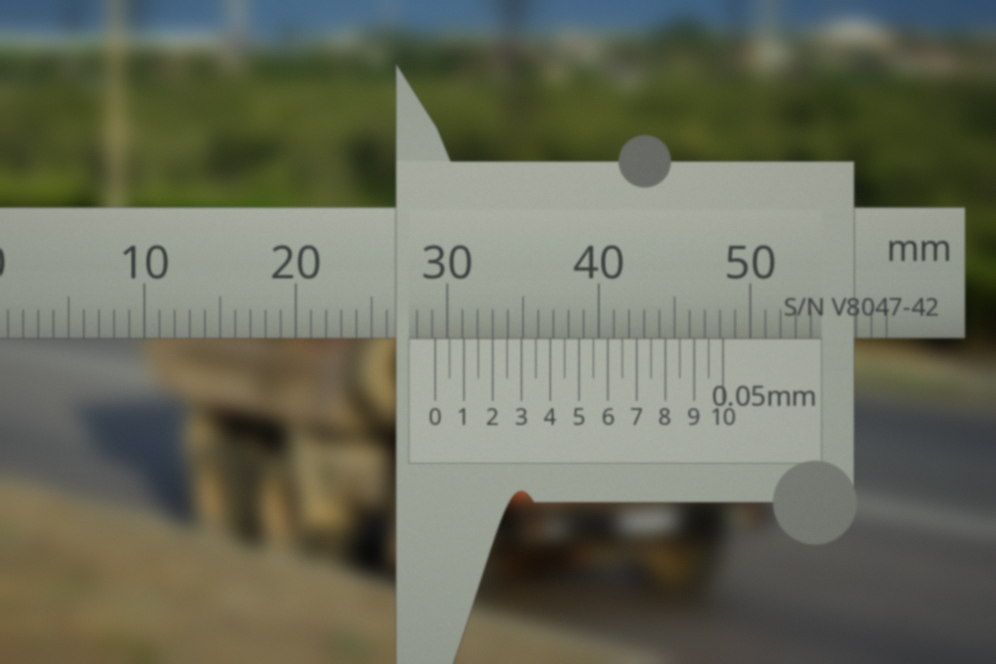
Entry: 29.2mm
